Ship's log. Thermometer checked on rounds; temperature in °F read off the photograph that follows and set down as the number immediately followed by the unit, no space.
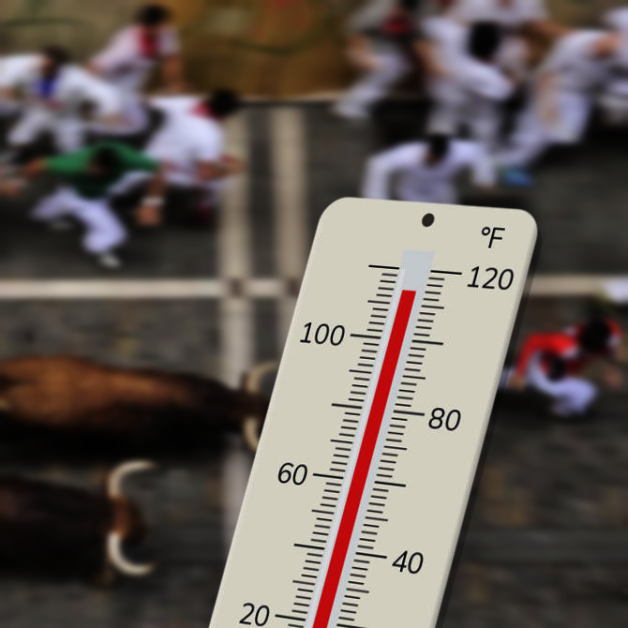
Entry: 114°F
